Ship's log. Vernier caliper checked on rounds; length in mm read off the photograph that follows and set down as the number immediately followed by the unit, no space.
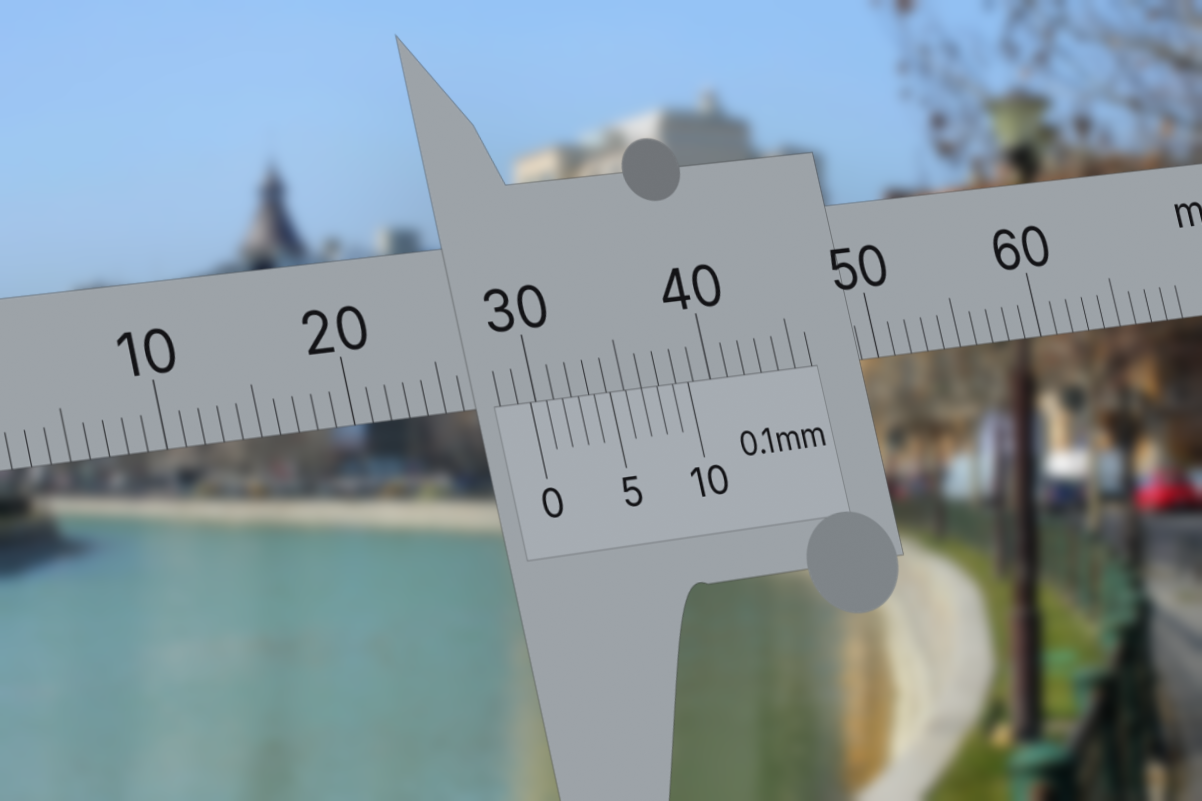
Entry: 29.7mm
